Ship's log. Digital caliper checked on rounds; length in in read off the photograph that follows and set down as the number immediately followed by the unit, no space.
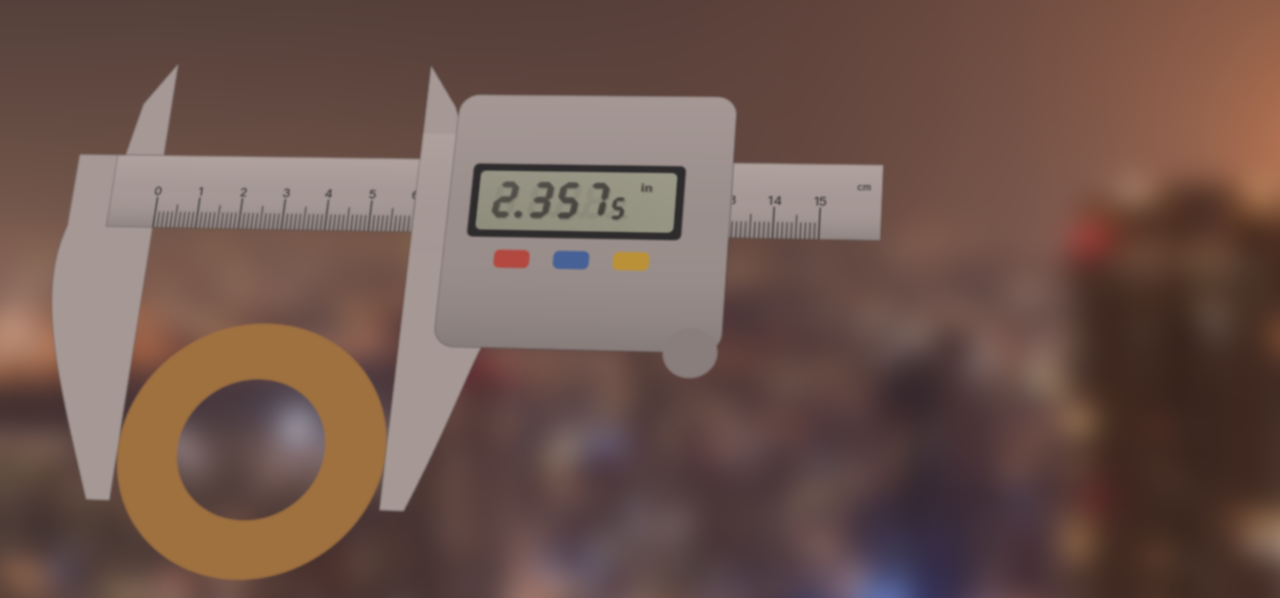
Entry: 2.3575in
